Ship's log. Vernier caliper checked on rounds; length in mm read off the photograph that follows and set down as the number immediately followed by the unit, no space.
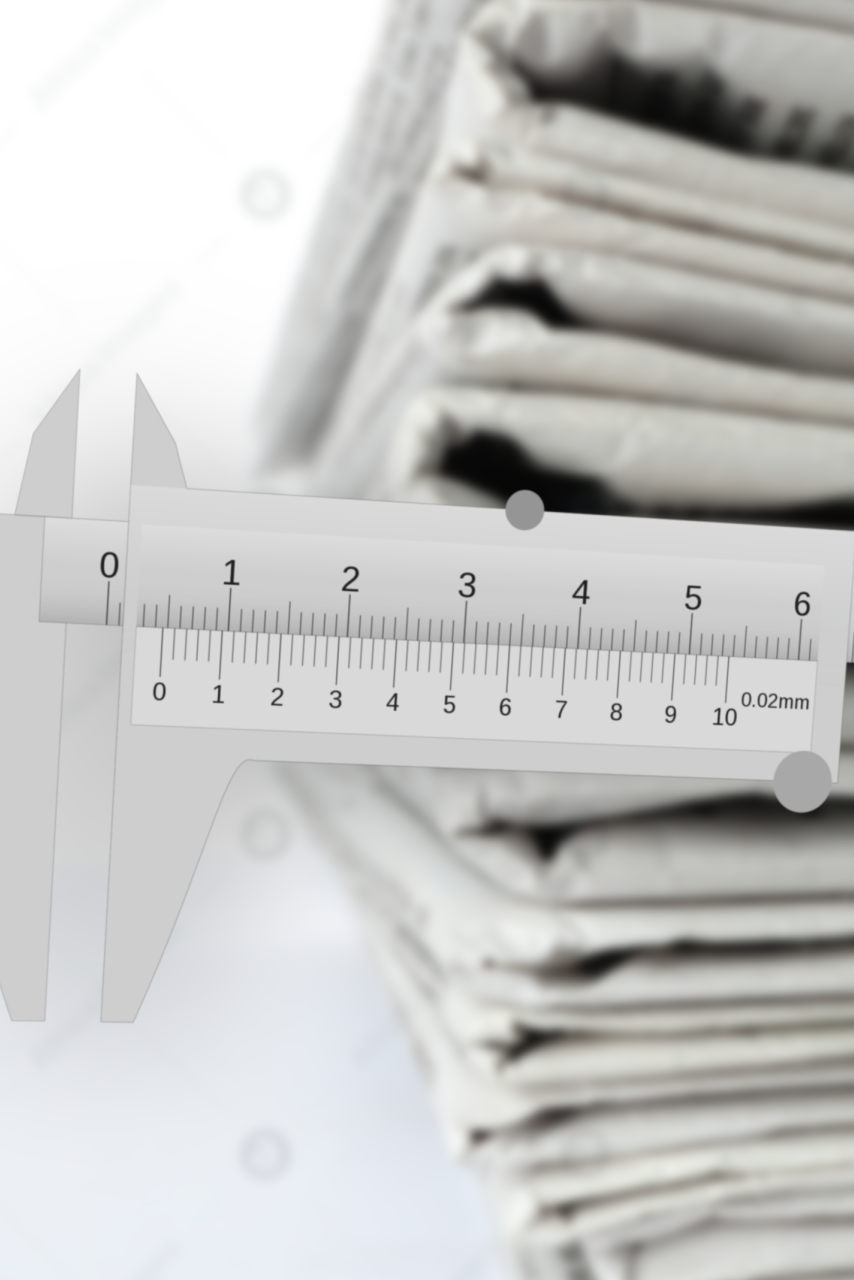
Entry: 4.6mm
